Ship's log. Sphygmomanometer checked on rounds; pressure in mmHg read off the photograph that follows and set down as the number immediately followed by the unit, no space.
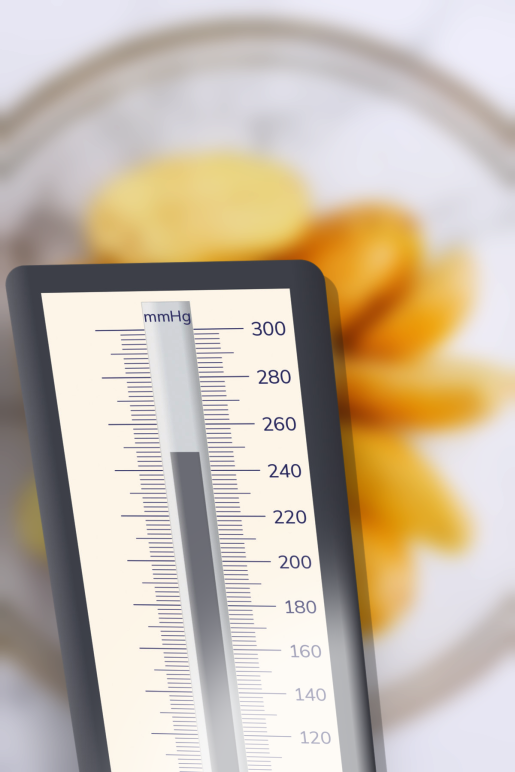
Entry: 248mmHg
